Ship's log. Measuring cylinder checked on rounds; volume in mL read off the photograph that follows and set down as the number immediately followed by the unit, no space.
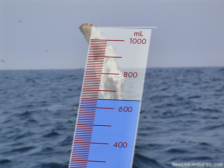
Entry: 650mL
